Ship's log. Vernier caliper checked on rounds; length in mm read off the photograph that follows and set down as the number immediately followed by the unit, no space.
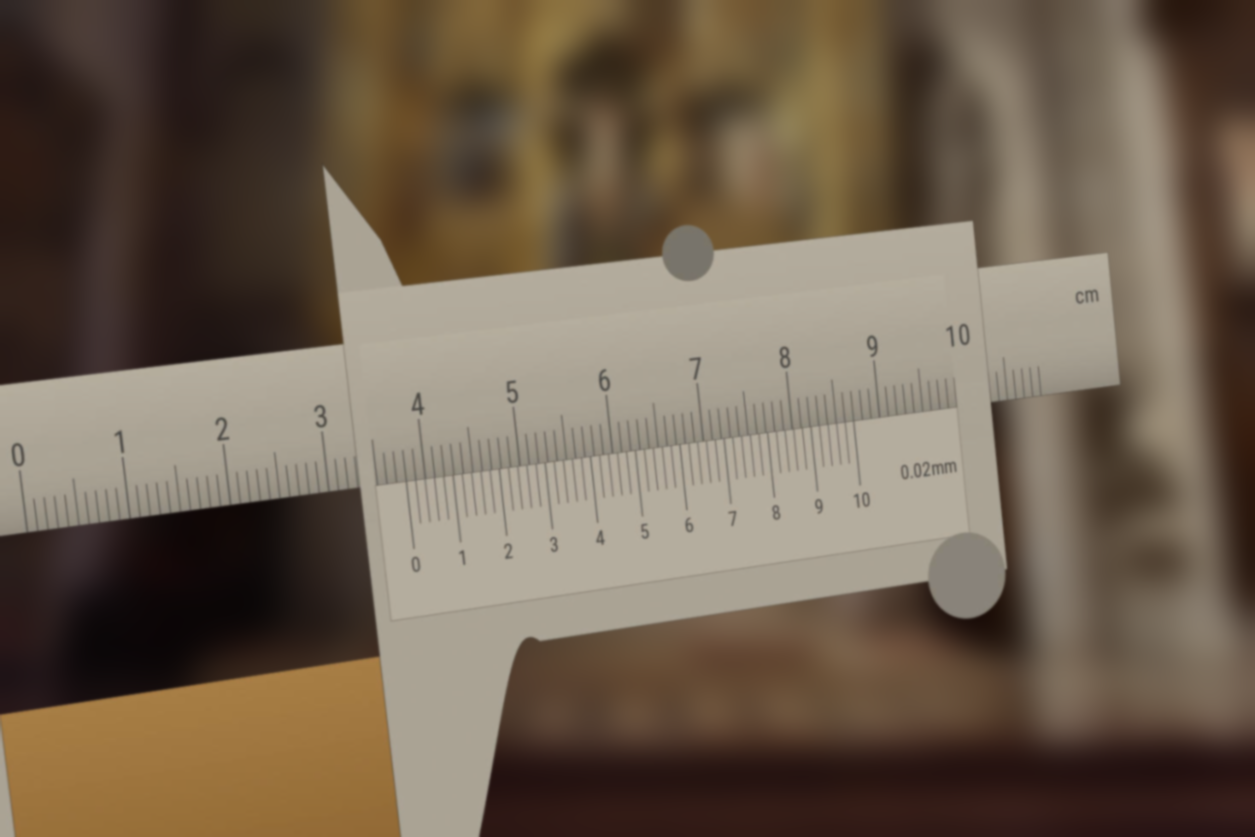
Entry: 38.0mm
